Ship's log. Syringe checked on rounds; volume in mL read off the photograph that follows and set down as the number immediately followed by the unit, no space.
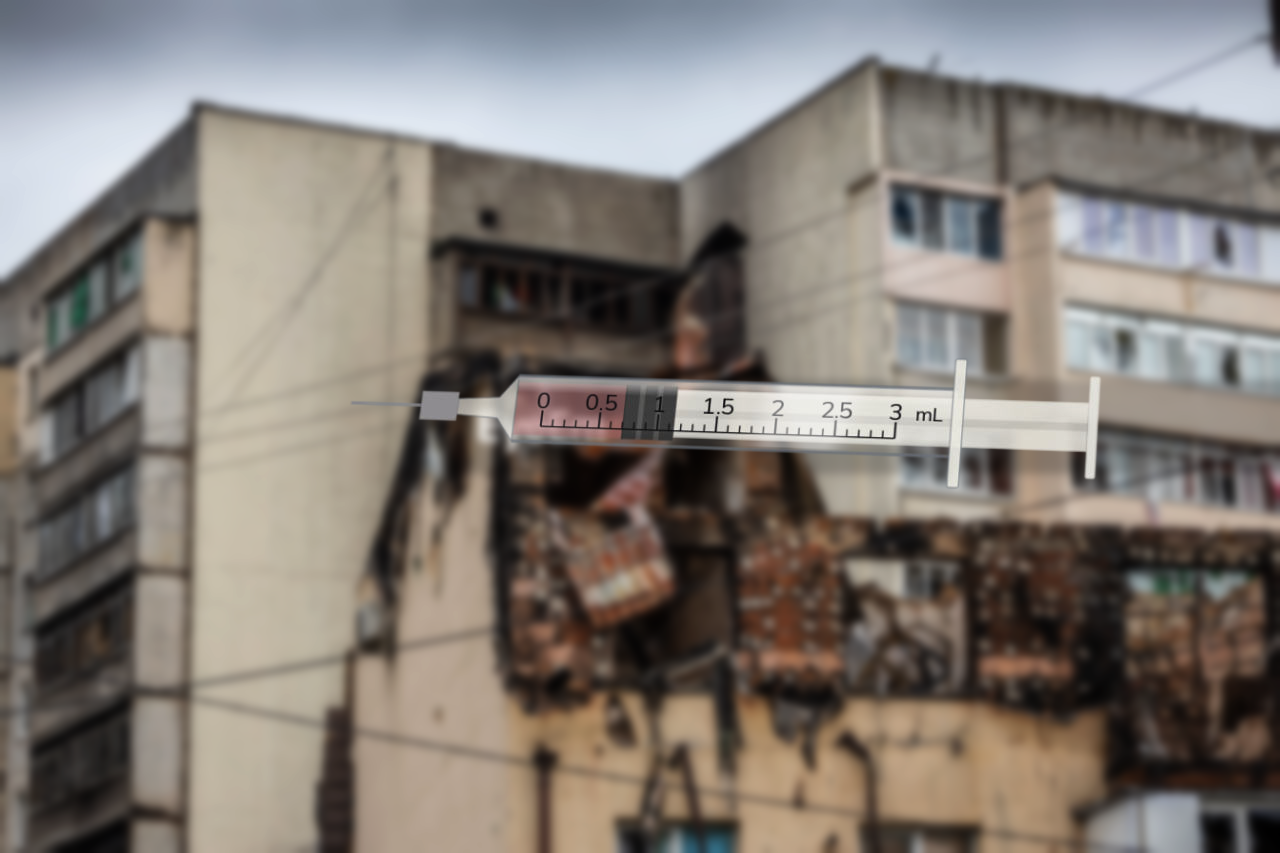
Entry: 0.7mL
